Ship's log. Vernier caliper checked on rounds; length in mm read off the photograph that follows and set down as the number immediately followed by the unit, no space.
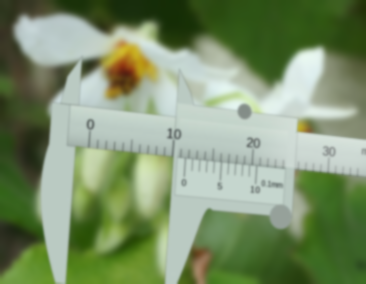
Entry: 11.6mm
